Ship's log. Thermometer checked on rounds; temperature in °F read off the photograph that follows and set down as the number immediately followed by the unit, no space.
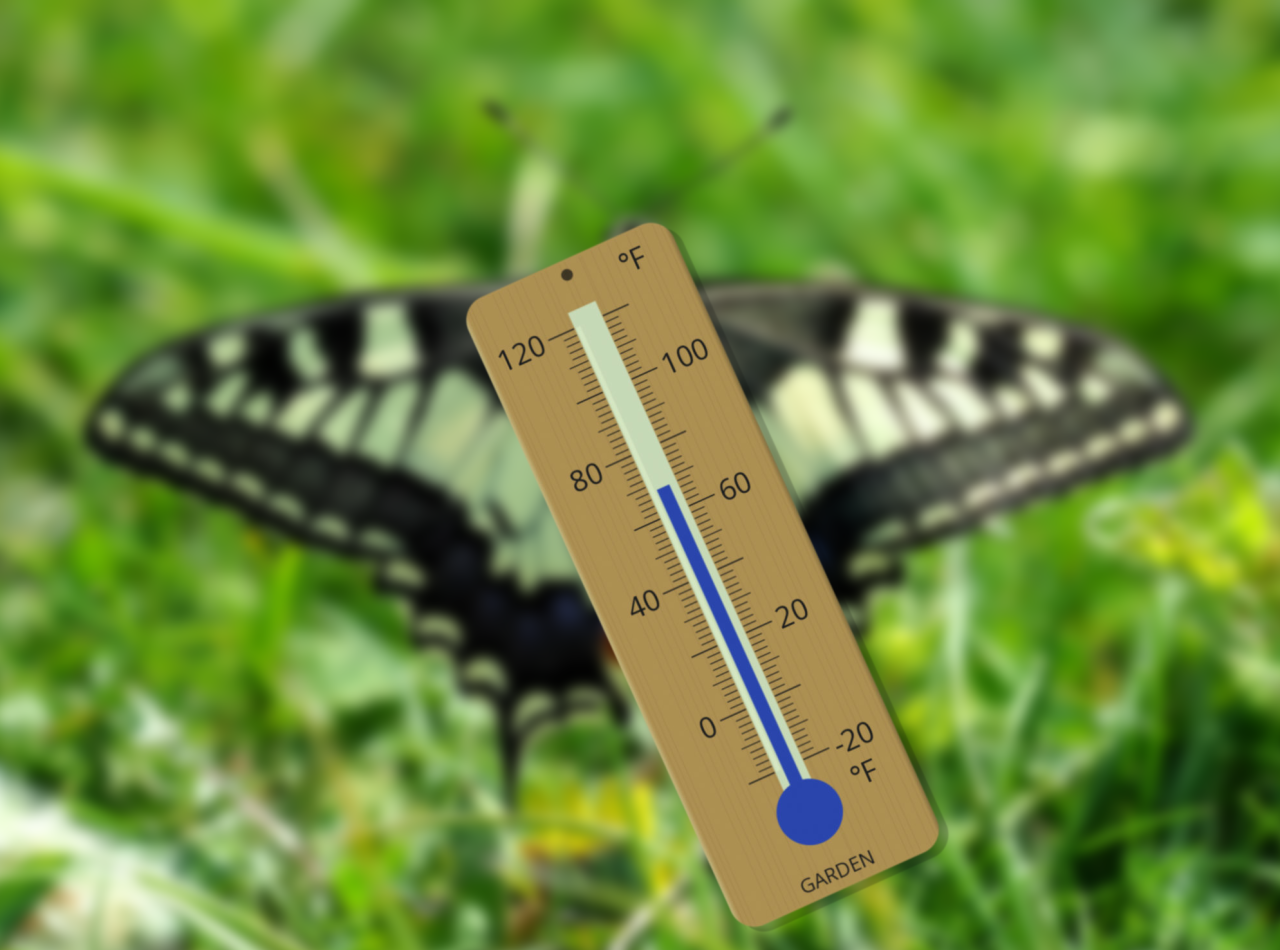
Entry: 68°F
